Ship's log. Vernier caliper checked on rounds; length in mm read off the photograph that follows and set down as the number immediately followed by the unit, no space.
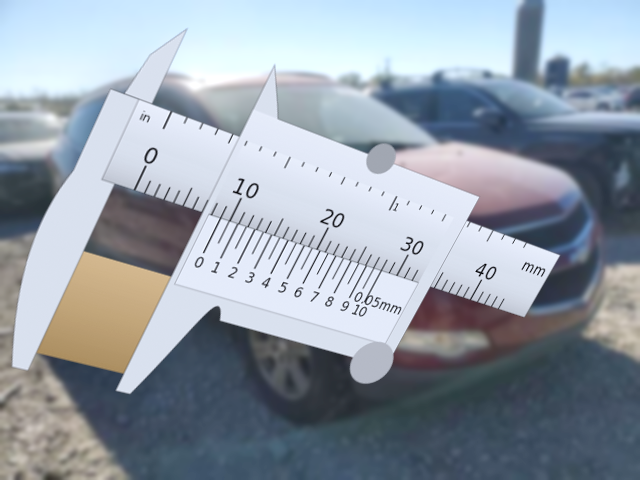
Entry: 9.0mm
